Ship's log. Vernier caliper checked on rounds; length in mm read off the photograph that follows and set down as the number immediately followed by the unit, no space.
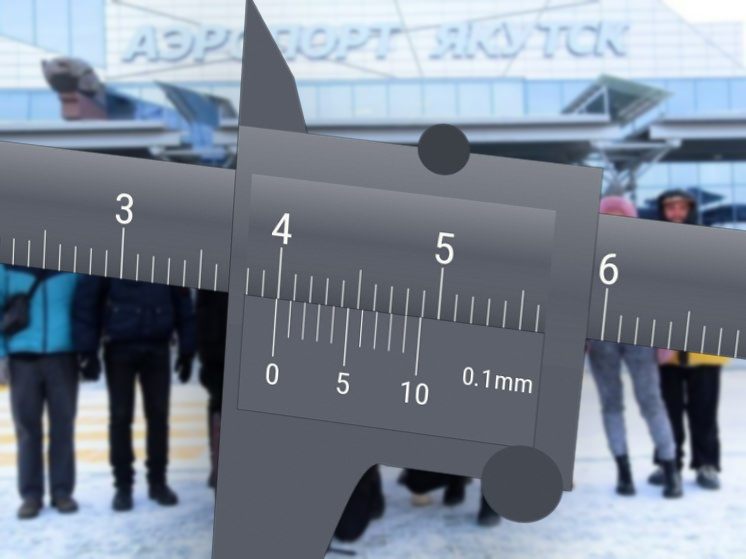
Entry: 39.9mm
